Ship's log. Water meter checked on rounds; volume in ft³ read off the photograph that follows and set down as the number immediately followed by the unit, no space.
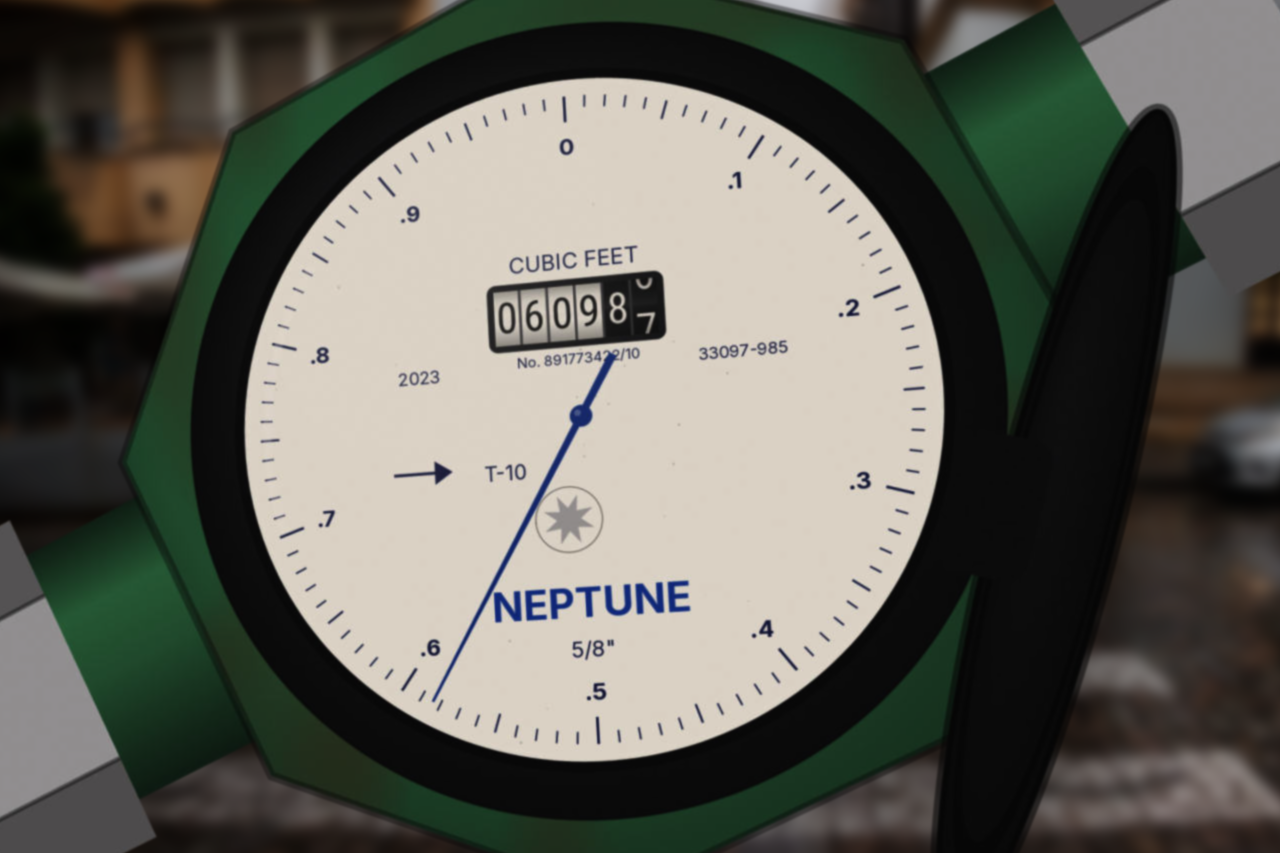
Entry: 60986.58ft³
